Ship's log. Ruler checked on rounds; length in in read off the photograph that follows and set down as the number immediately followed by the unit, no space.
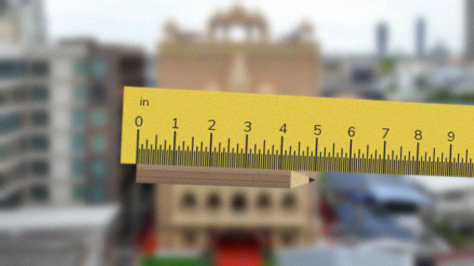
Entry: 5in
